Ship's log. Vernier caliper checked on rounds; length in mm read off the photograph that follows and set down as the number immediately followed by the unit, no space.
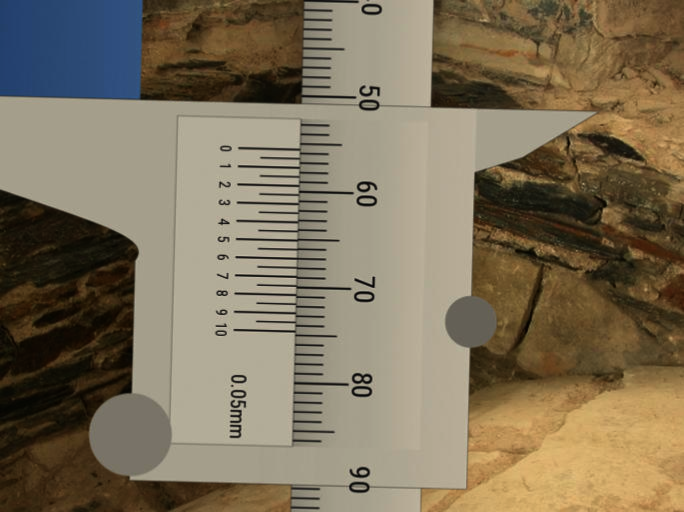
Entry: 55.6mm
